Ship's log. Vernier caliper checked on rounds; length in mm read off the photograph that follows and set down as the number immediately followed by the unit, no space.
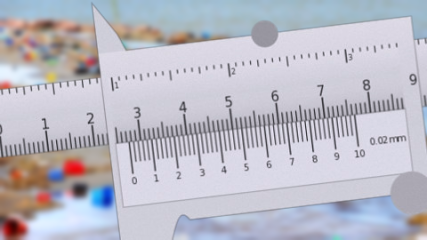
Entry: 27.5mm
